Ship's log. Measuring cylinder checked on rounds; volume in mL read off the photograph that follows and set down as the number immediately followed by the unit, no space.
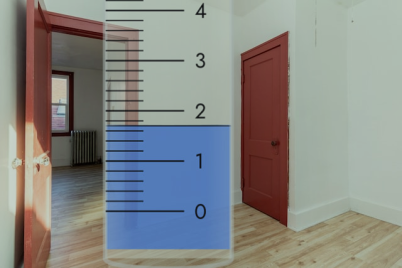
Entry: 1.7mL
